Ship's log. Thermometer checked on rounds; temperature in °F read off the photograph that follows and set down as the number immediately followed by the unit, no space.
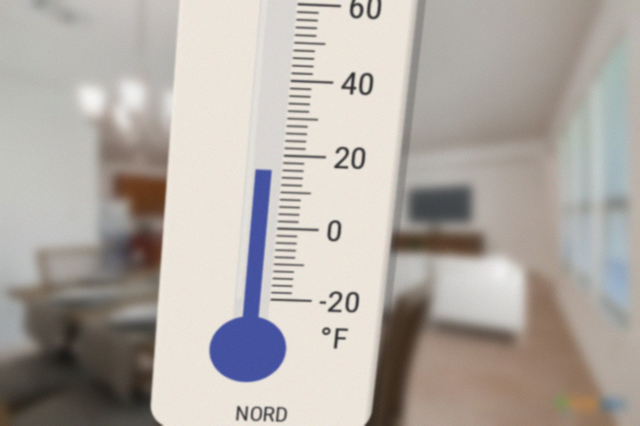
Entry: 16°F
